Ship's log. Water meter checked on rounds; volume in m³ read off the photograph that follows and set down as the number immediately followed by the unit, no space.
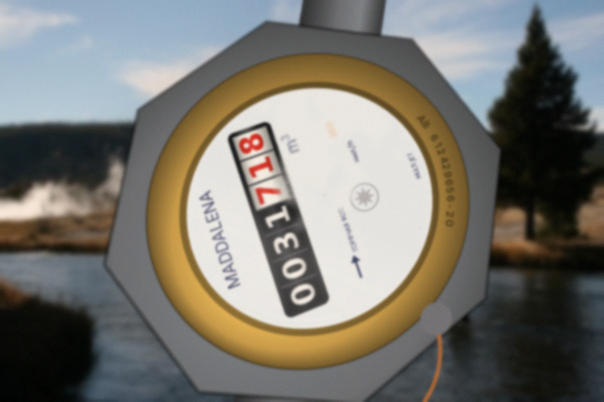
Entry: 31.718m³
